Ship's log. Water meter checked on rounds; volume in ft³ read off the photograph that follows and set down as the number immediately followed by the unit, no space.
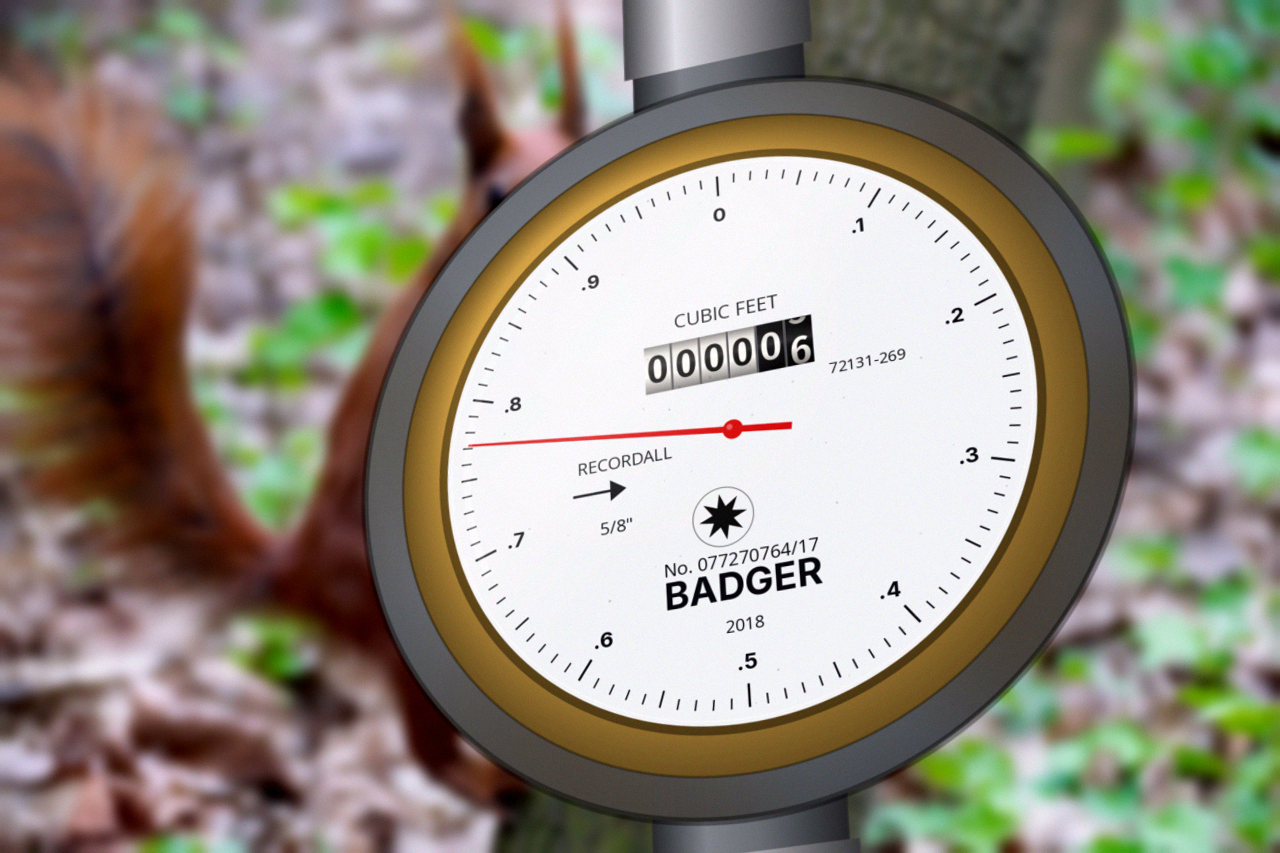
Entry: 5.77ft³
